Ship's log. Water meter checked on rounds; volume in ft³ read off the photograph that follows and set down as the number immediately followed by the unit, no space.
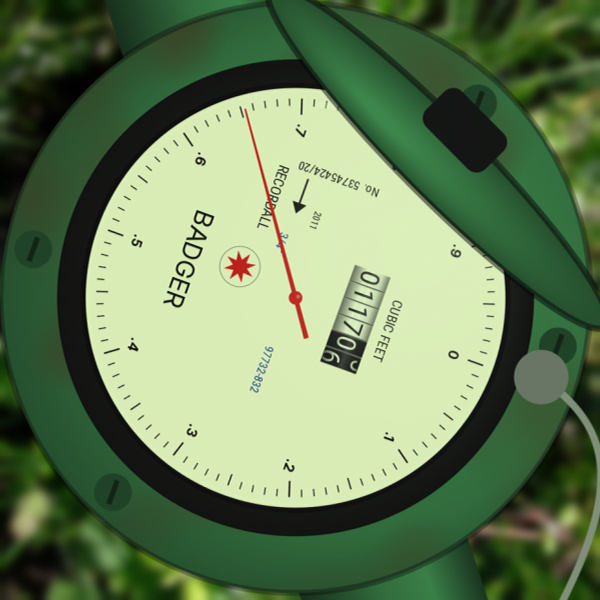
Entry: 11705.65ft³
